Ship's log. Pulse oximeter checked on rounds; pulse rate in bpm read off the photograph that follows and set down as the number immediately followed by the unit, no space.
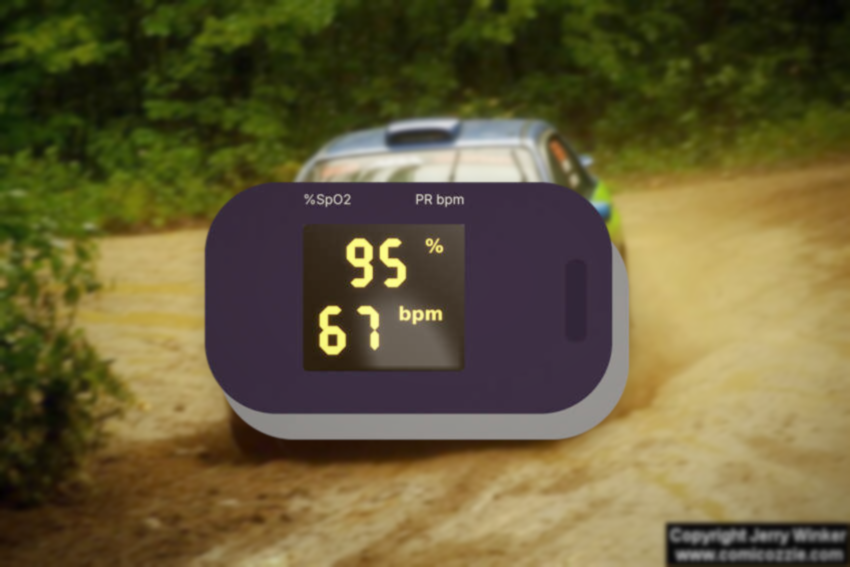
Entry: 67bpm
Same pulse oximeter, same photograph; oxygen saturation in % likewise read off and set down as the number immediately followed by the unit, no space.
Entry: 95%
